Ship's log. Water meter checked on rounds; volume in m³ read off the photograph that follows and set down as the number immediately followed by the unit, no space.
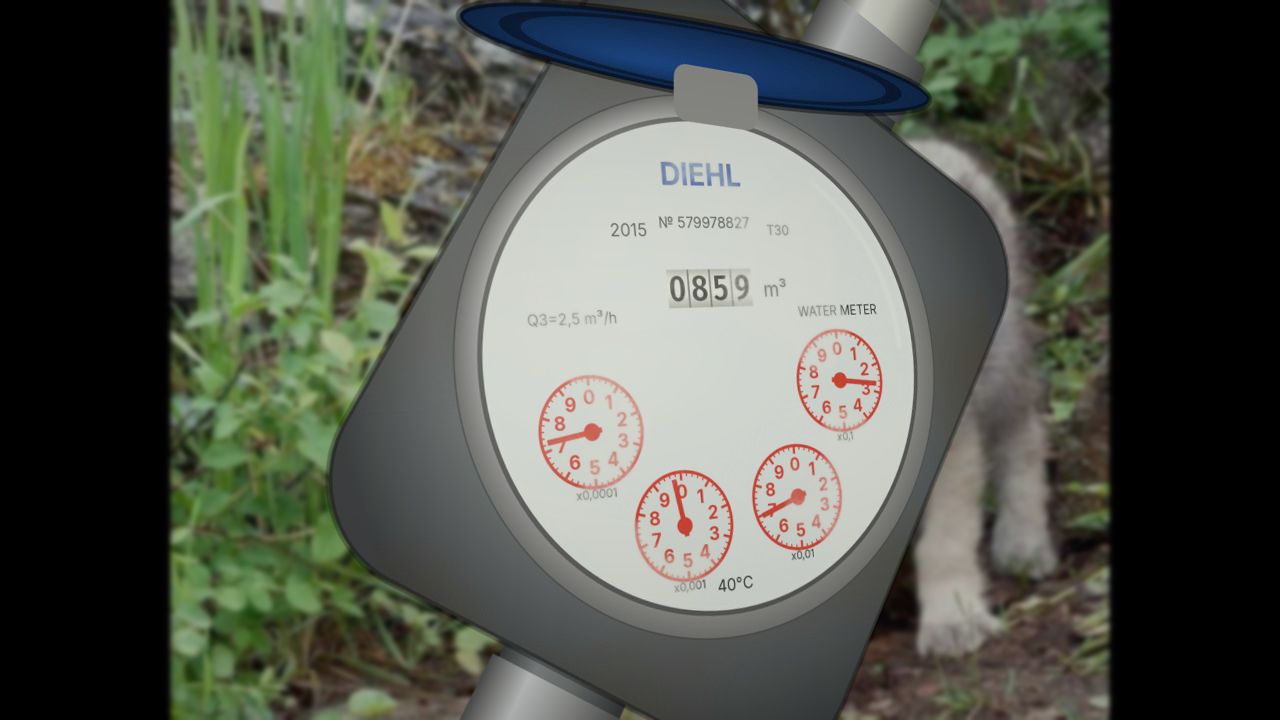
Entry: 859.2697m³
